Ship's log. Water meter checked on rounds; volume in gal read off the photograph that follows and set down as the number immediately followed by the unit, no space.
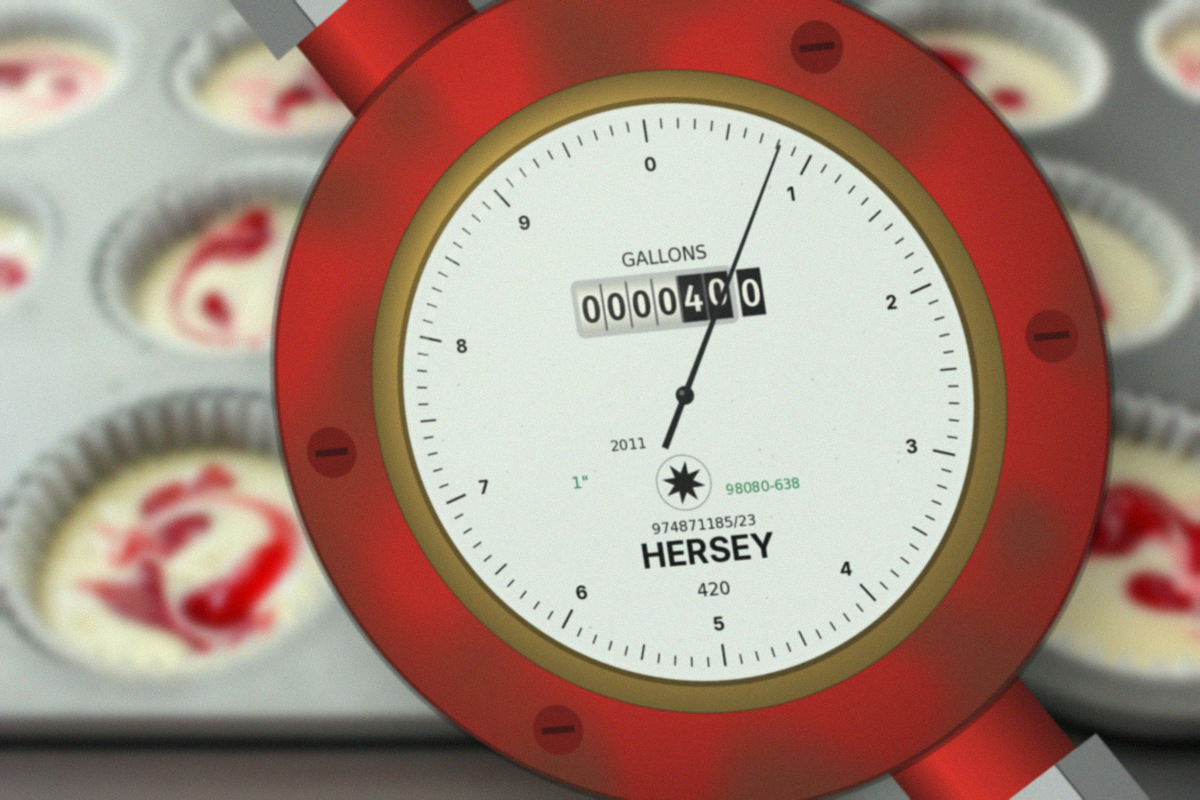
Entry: 400.8gal
